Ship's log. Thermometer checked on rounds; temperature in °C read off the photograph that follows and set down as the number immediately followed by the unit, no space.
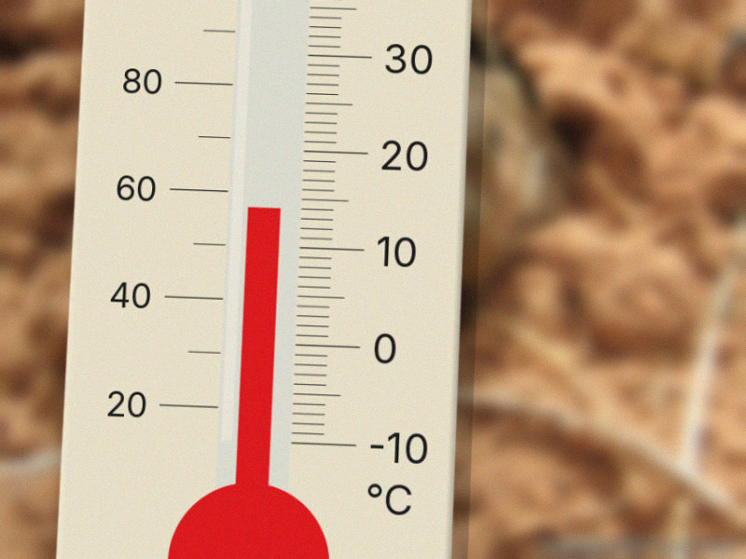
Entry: 14°C
